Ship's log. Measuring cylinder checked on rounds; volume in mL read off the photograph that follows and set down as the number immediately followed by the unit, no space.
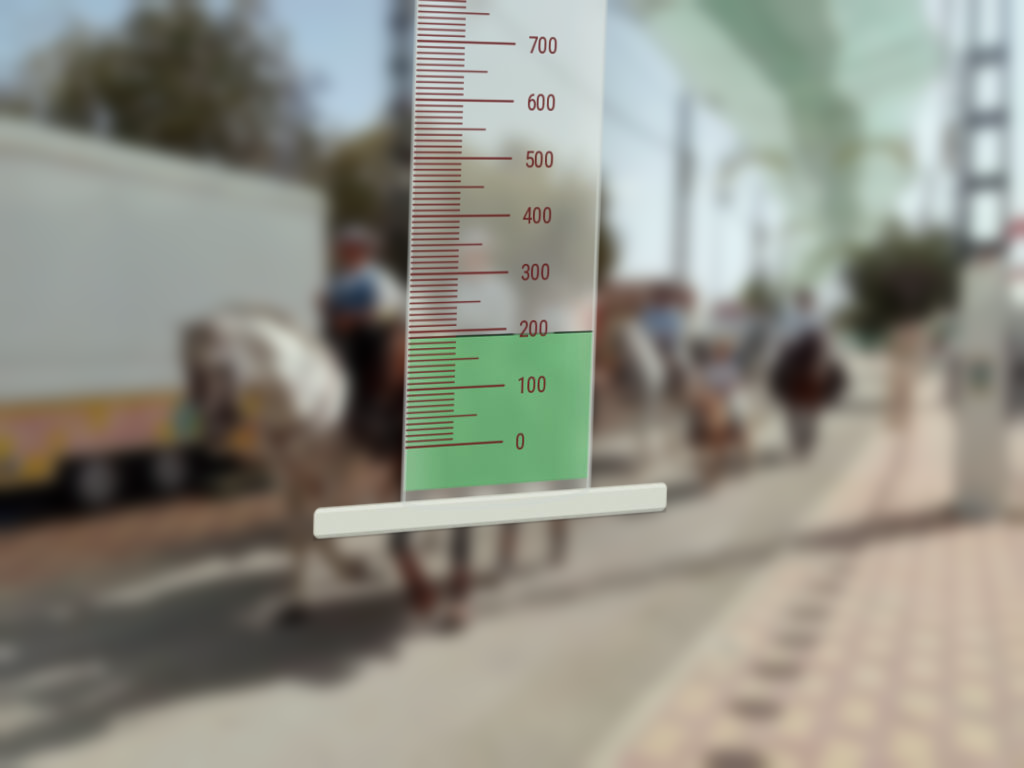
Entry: 190mL
